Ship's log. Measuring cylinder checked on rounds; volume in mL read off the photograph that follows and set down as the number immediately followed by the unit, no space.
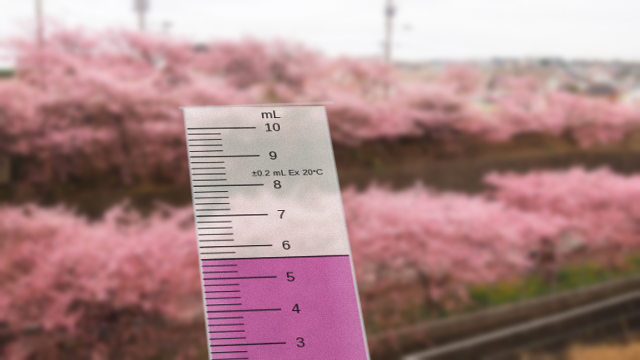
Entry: 5.6mL
